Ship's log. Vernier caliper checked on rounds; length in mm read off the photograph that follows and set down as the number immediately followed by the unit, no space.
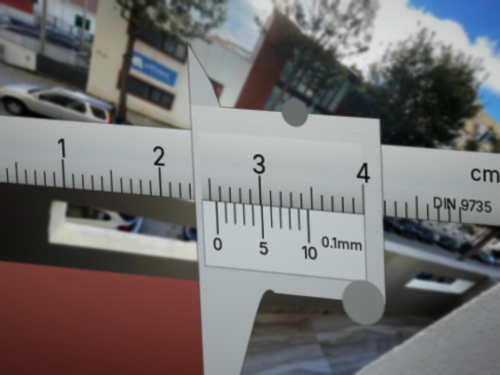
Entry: 25.6mm
